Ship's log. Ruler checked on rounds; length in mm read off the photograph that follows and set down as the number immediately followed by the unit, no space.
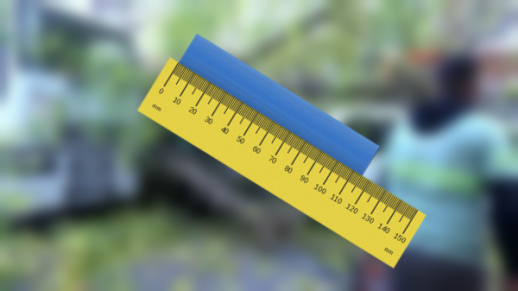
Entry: 115mm
